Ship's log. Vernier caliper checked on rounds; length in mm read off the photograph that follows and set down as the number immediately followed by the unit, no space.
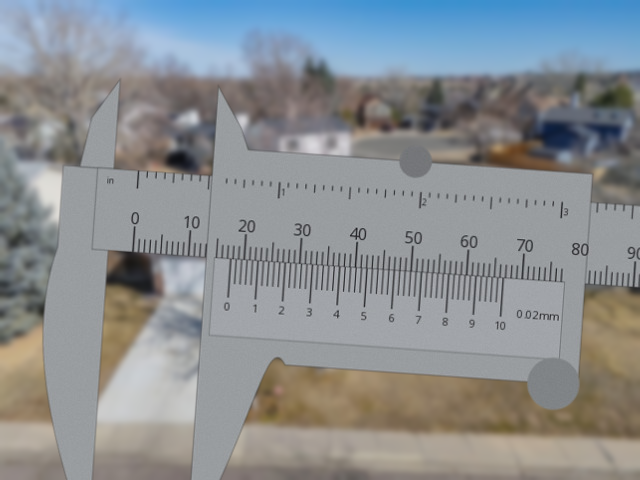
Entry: 17.6mm
